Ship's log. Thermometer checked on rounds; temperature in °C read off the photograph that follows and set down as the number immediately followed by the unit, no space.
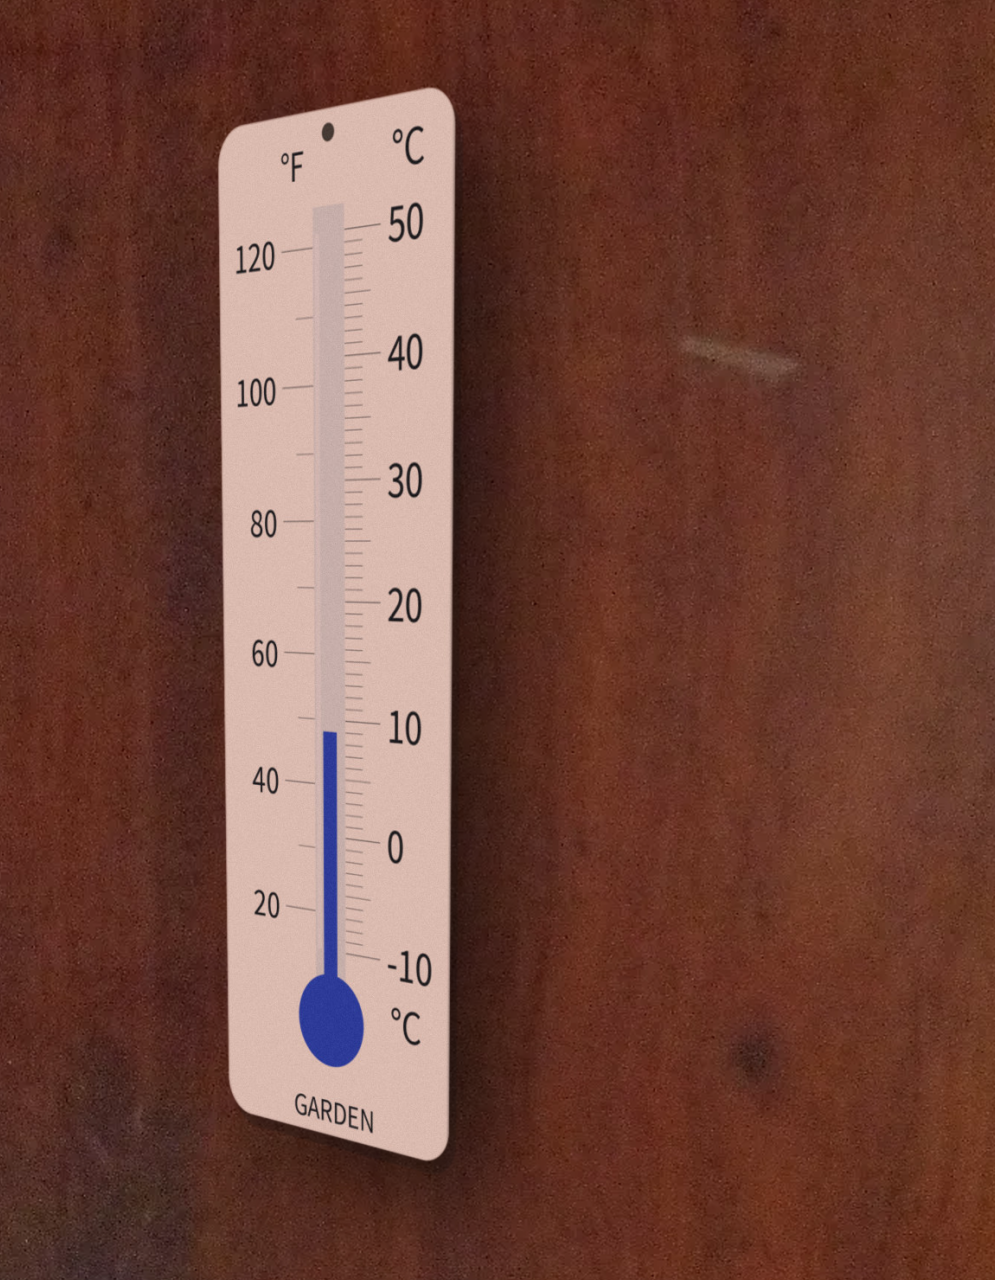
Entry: 9°C
